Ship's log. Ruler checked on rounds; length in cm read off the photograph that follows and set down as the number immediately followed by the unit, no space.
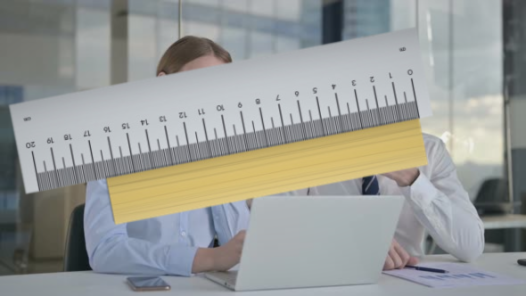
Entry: 16.5cm
